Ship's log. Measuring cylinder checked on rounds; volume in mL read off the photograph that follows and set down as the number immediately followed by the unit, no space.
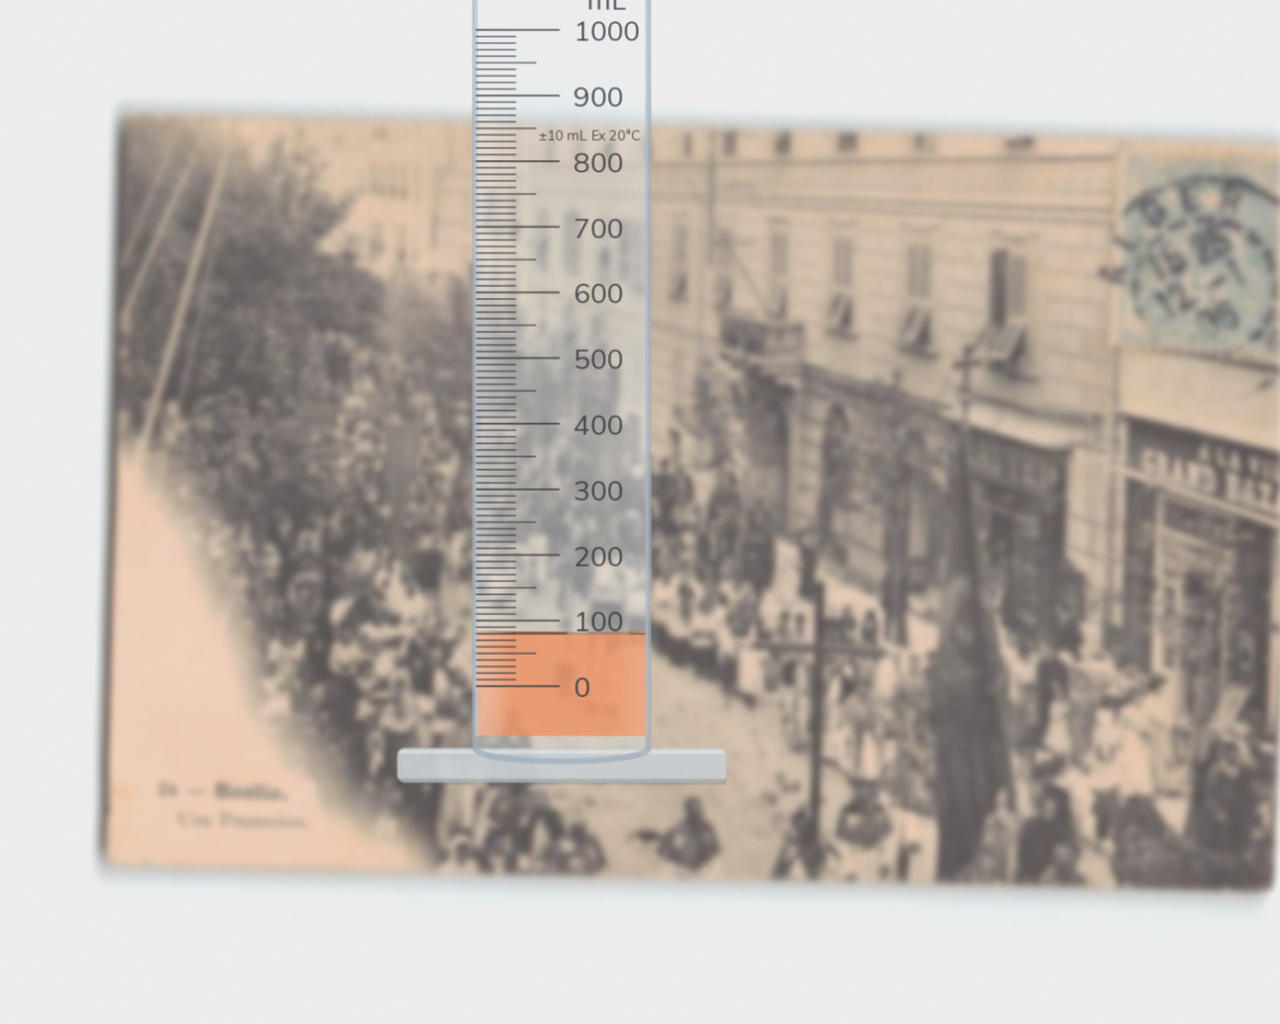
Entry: 80mL
